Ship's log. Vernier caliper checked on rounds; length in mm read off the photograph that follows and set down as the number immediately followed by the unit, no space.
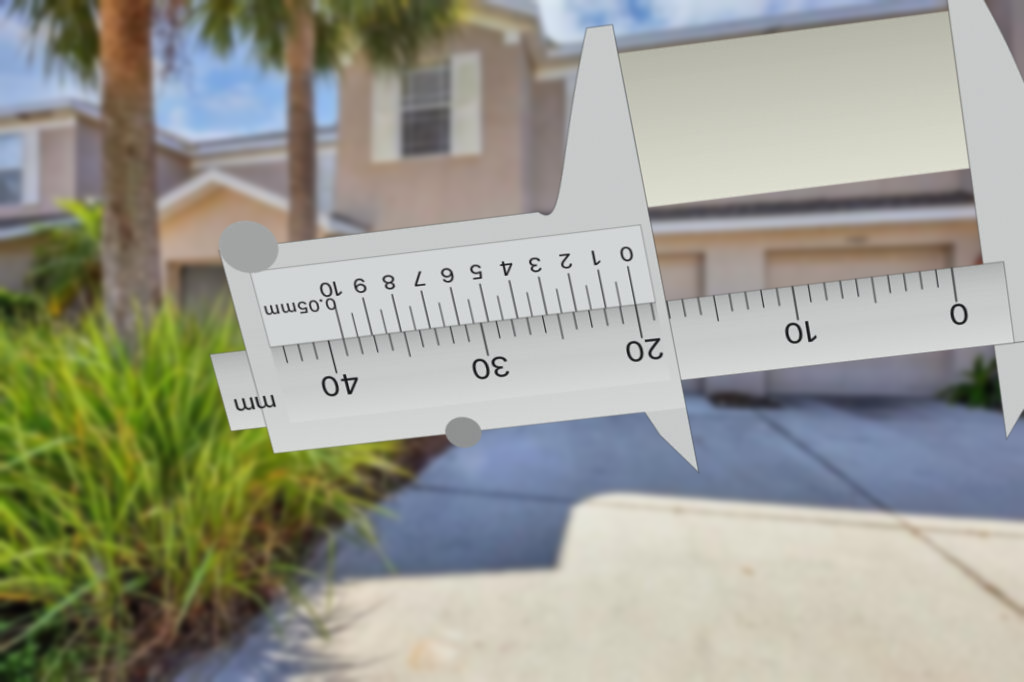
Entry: 20.0mm
